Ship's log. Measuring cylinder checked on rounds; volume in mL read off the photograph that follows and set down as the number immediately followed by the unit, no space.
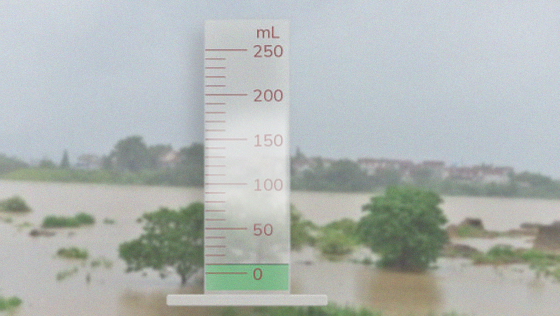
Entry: 10mL
